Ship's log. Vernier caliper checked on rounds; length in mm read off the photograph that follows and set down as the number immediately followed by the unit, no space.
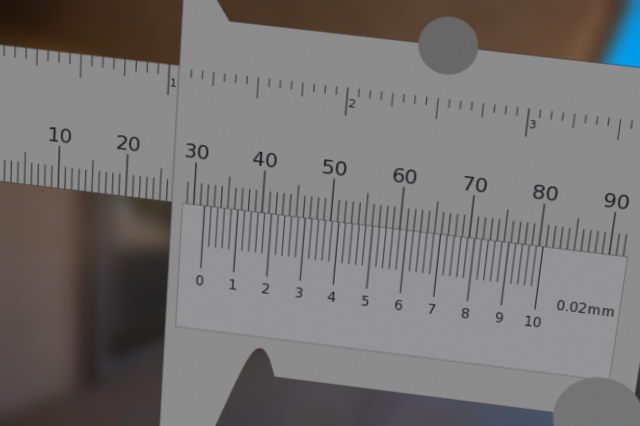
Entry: 31.6mm
